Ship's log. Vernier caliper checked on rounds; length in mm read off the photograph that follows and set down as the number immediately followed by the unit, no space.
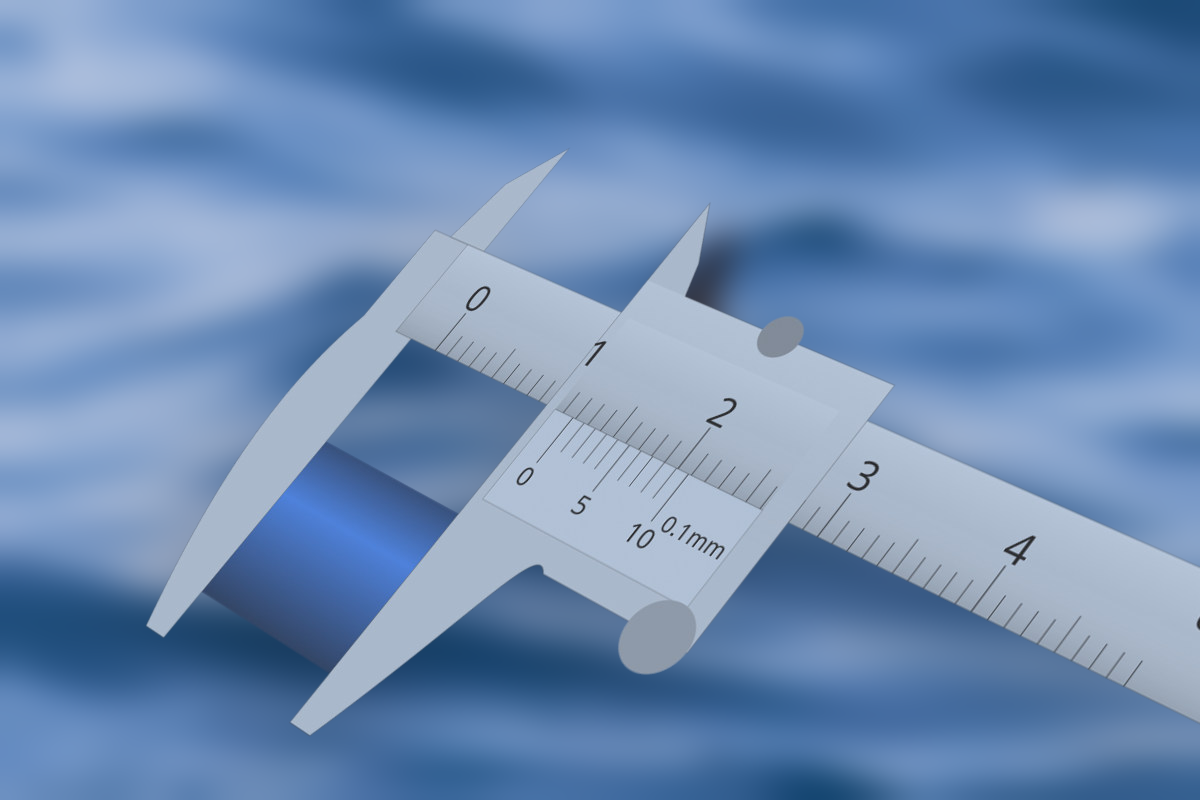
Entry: 11.8mm
